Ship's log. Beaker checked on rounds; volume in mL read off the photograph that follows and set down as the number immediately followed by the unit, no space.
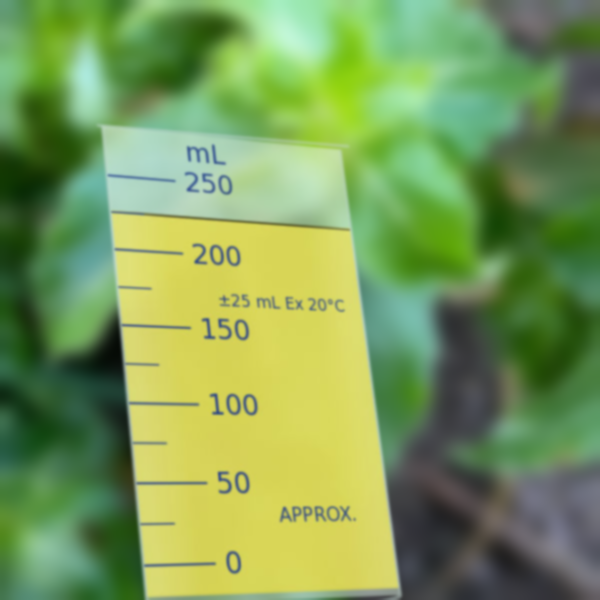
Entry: 225mL
